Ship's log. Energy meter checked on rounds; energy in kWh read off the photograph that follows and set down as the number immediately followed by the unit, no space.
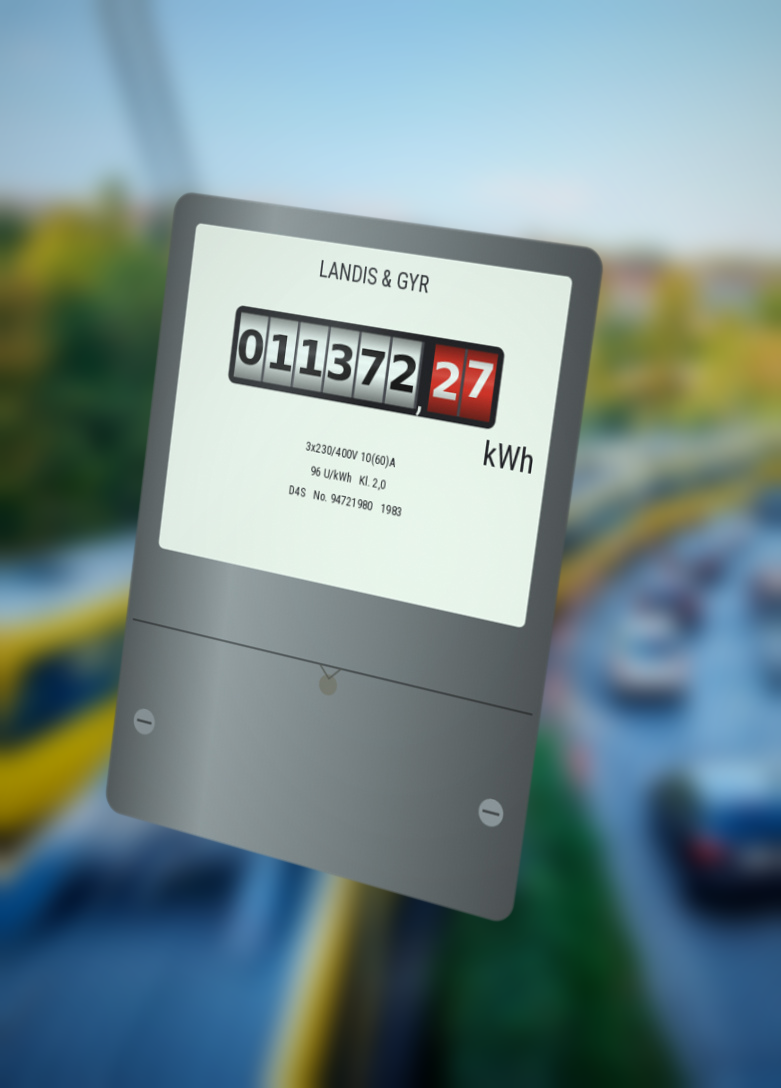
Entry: 11372.27kWh
